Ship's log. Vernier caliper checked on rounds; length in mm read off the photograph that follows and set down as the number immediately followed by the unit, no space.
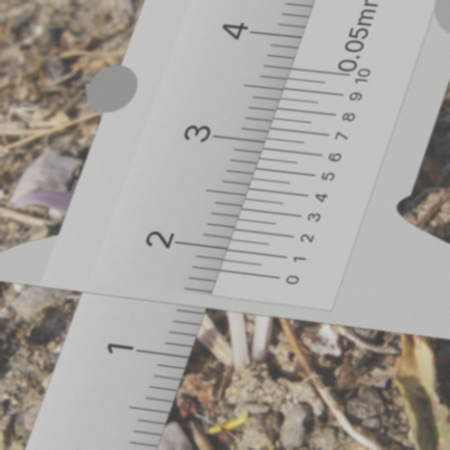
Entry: 18.0mm
